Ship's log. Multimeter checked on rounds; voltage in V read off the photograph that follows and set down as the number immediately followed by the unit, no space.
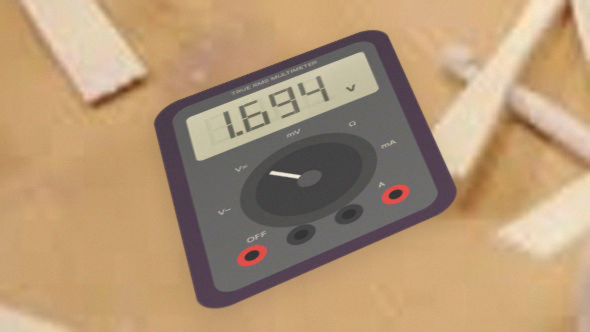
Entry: 1.694V
